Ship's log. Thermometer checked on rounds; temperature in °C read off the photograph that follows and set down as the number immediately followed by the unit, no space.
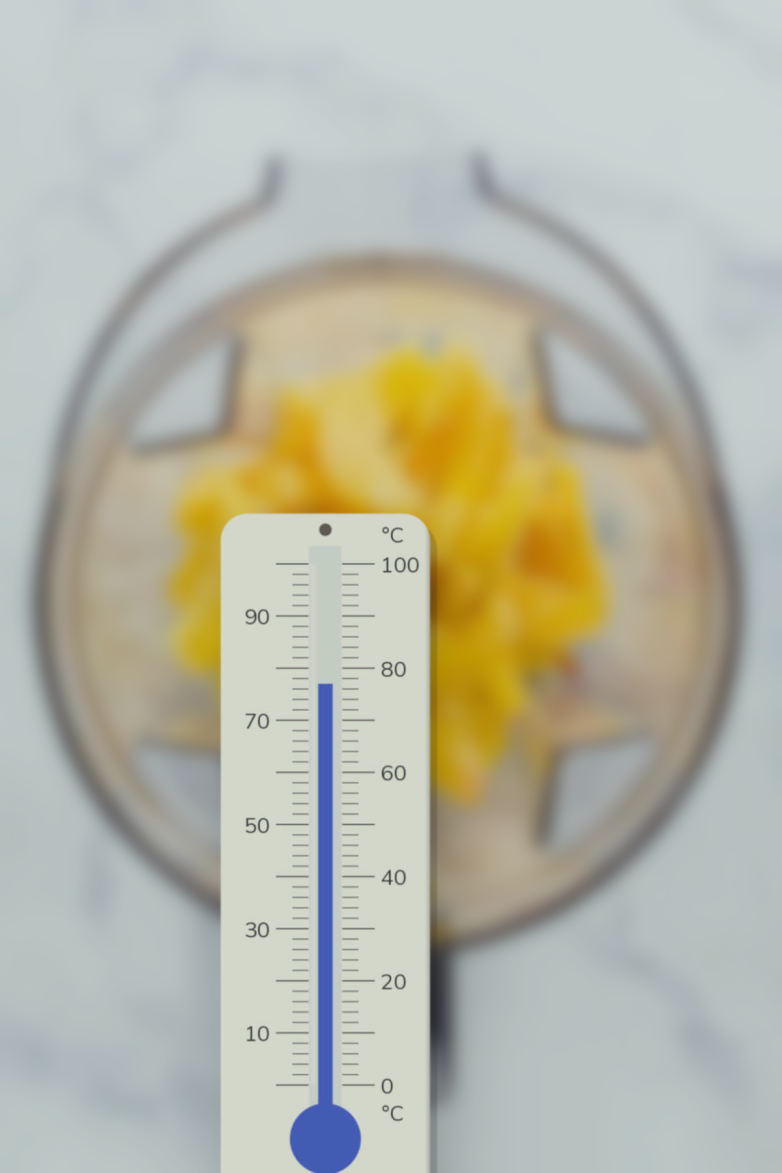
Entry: 77°C
